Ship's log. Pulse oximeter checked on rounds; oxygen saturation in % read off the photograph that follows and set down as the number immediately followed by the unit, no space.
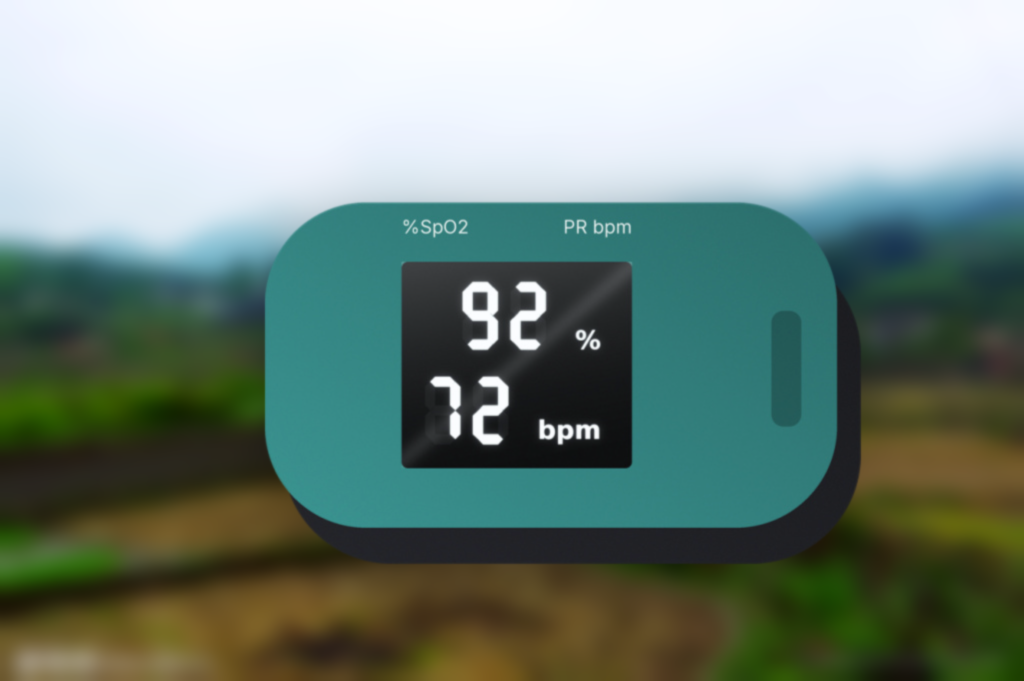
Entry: 92%
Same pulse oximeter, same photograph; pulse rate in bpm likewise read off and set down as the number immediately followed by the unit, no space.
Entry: 72bpm
